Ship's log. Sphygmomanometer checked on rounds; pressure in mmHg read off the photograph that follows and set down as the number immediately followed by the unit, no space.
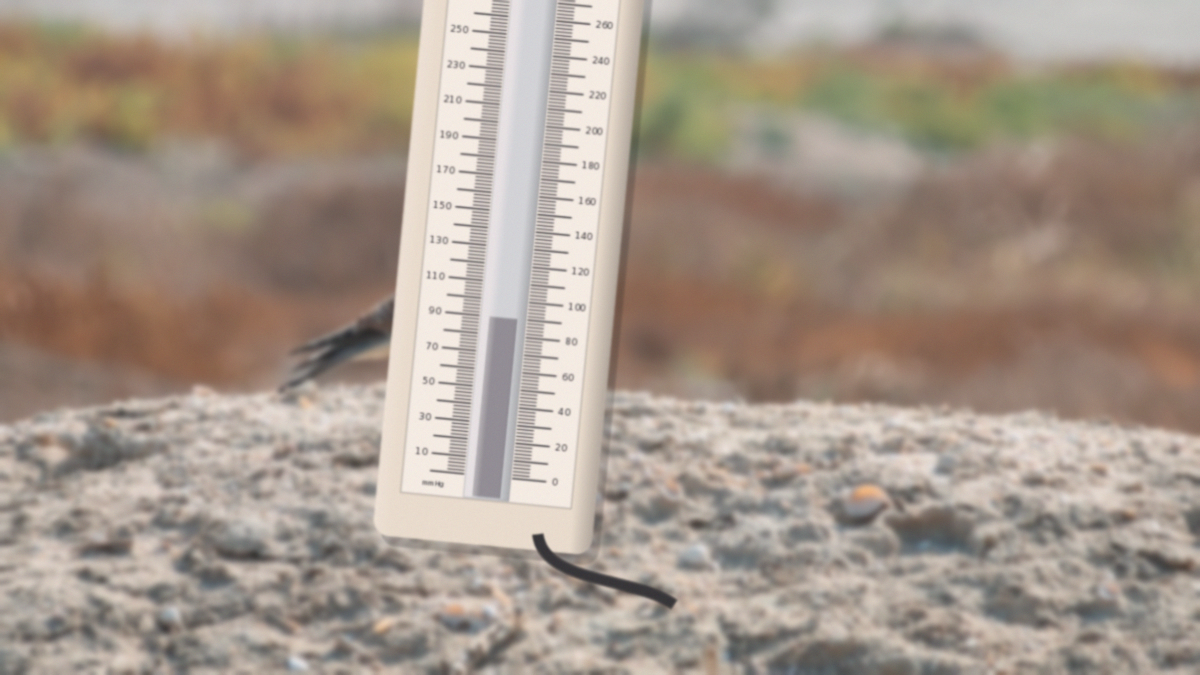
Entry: 90mmHg
